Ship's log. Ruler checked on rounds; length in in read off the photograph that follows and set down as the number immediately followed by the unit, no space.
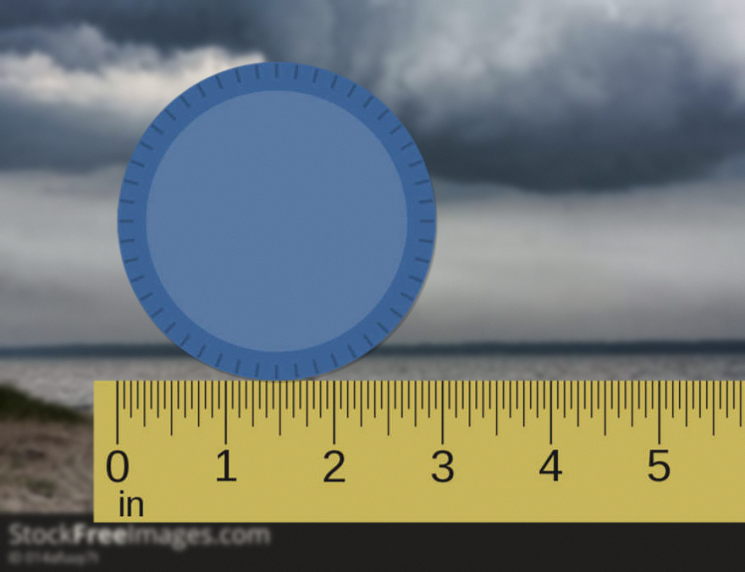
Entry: 2.9375in
